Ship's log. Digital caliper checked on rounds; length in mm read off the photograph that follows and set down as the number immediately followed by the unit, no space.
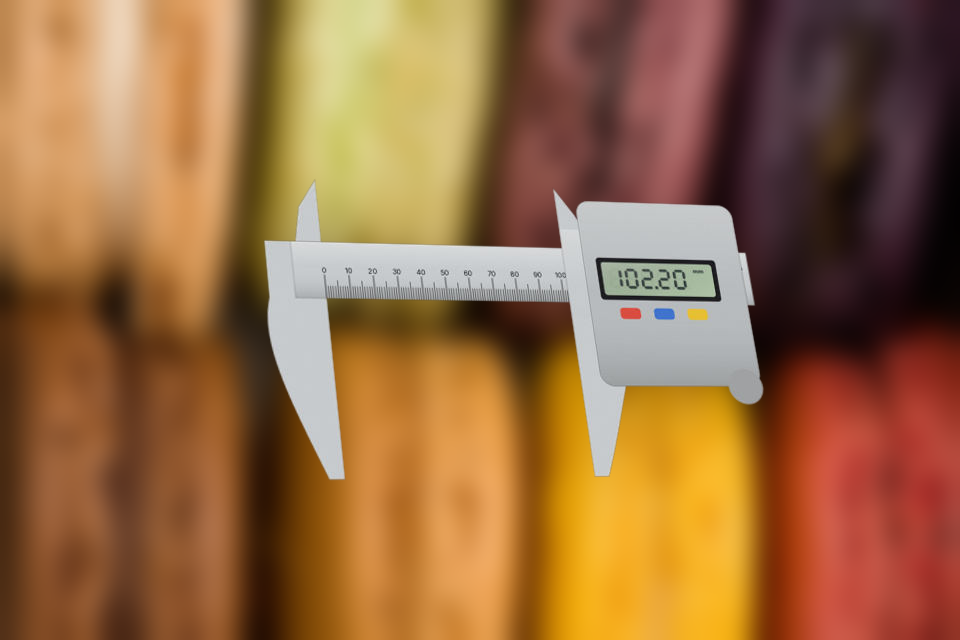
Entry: 102.20mm
